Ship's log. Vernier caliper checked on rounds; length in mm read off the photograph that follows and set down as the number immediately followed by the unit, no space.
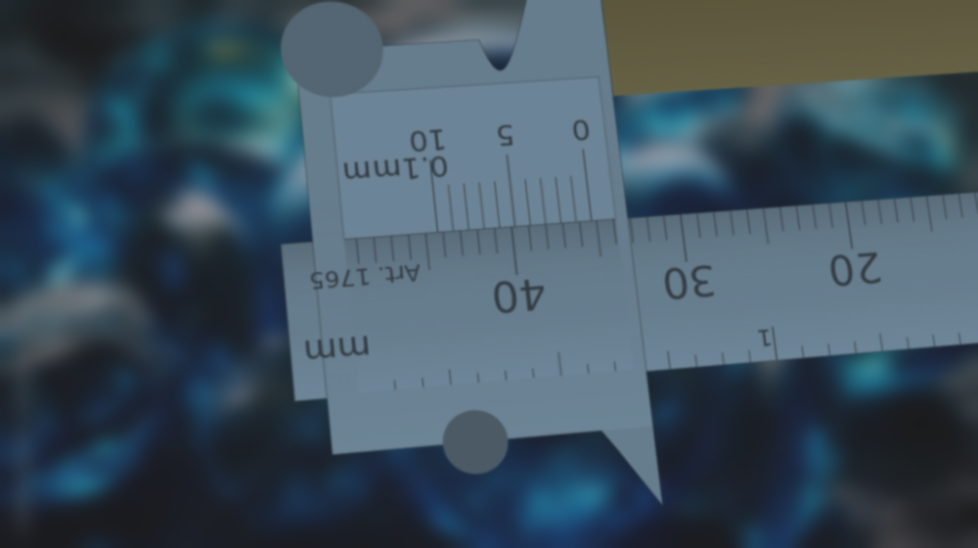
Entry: 35.3mm
